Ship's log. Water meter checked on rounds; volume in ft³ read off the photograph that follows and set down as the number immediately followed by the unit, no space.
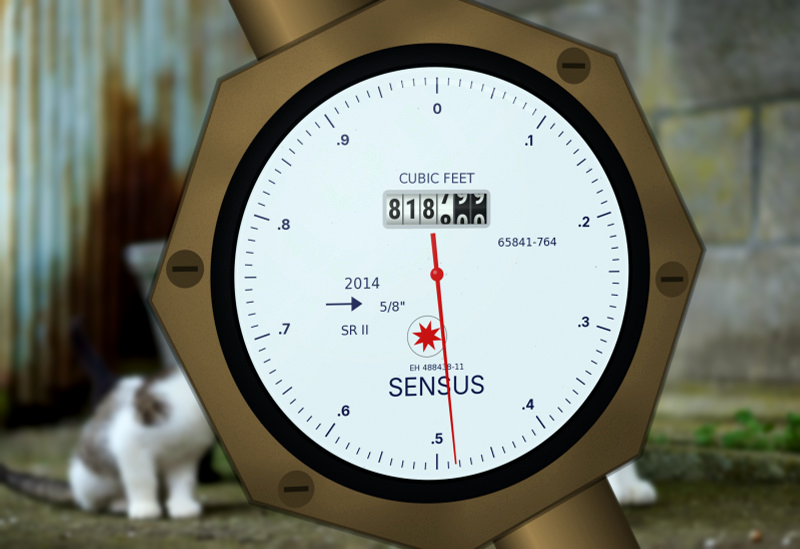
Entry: 818799.48ft³
